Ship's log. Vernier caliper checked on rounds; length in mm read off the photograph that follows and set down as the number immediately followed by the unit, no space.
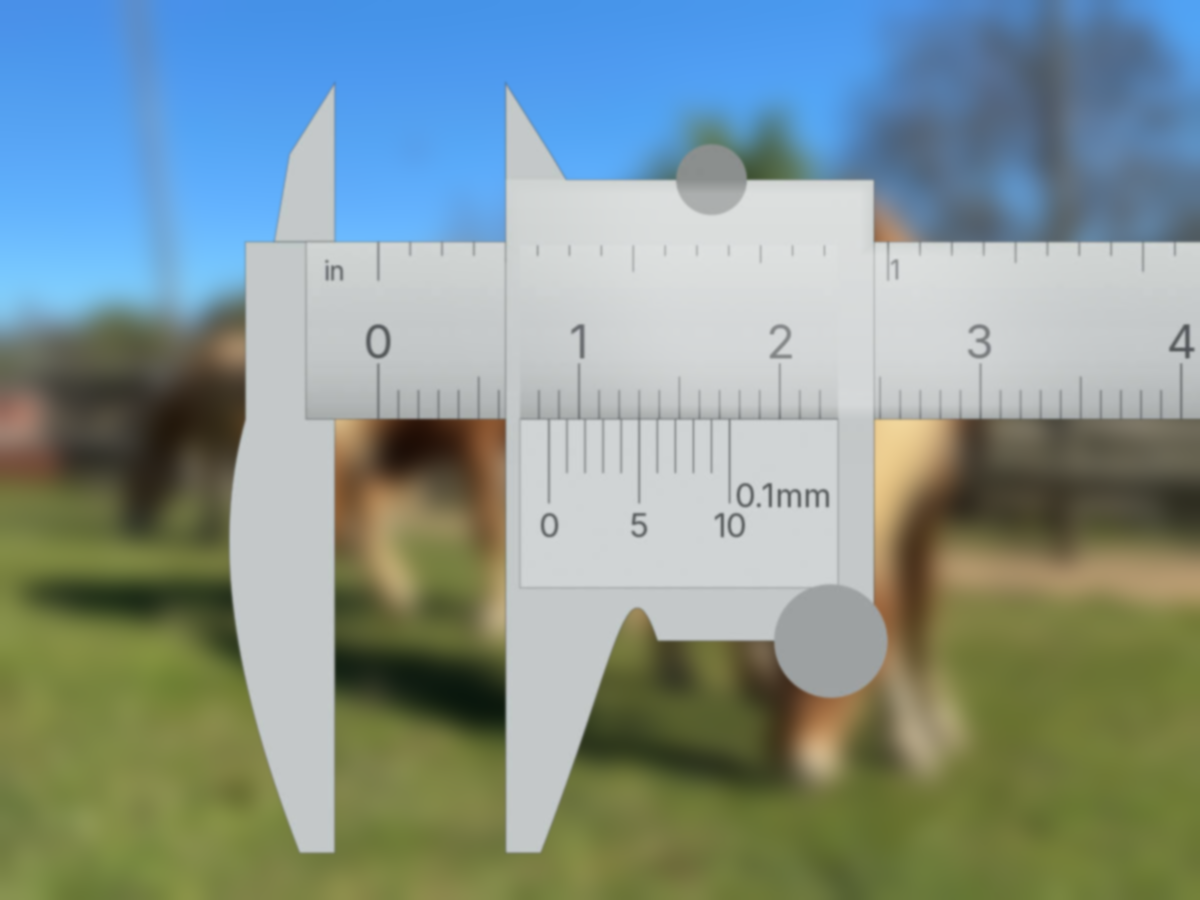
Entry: 8.5mm
